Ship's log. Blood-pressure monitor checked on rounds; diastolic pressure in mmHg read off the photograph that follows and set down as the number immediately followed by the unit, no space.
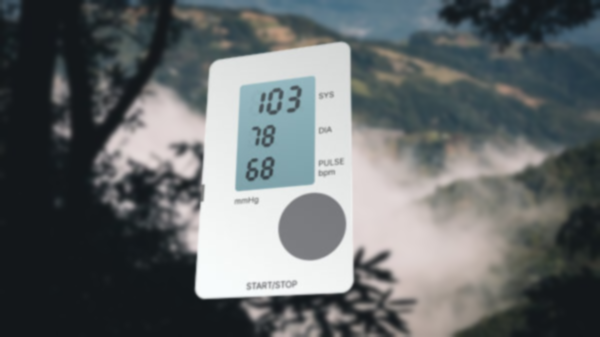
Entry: 78mmHg
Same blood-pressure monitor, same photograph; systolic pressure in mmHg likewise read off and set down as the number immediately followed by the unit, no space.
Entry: 103mmHg
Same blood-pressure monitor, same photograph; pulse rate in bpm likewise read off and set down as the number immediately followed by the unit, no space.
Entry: 68bpm
